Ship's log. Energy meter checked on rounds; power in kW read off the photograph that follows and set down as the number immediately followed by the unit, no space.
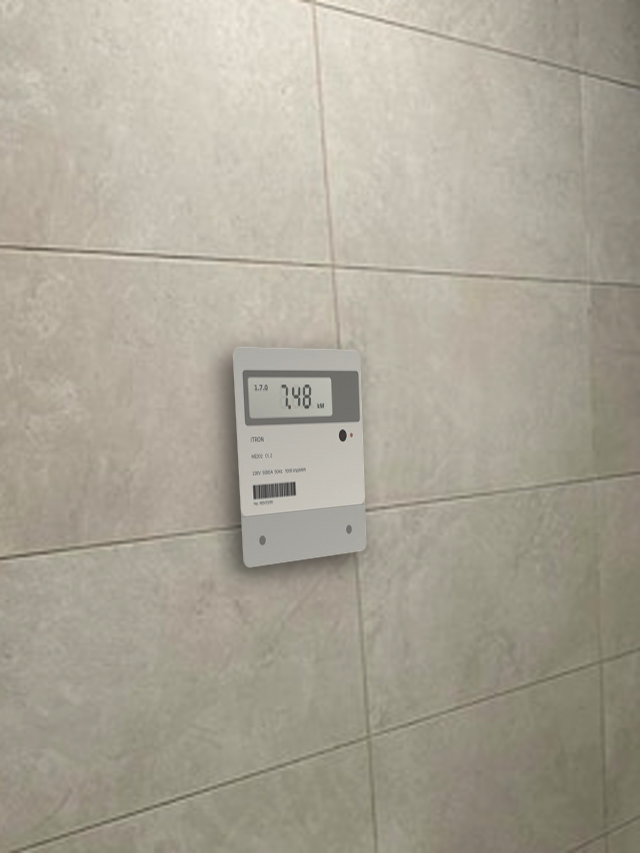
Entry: 7.48kW
